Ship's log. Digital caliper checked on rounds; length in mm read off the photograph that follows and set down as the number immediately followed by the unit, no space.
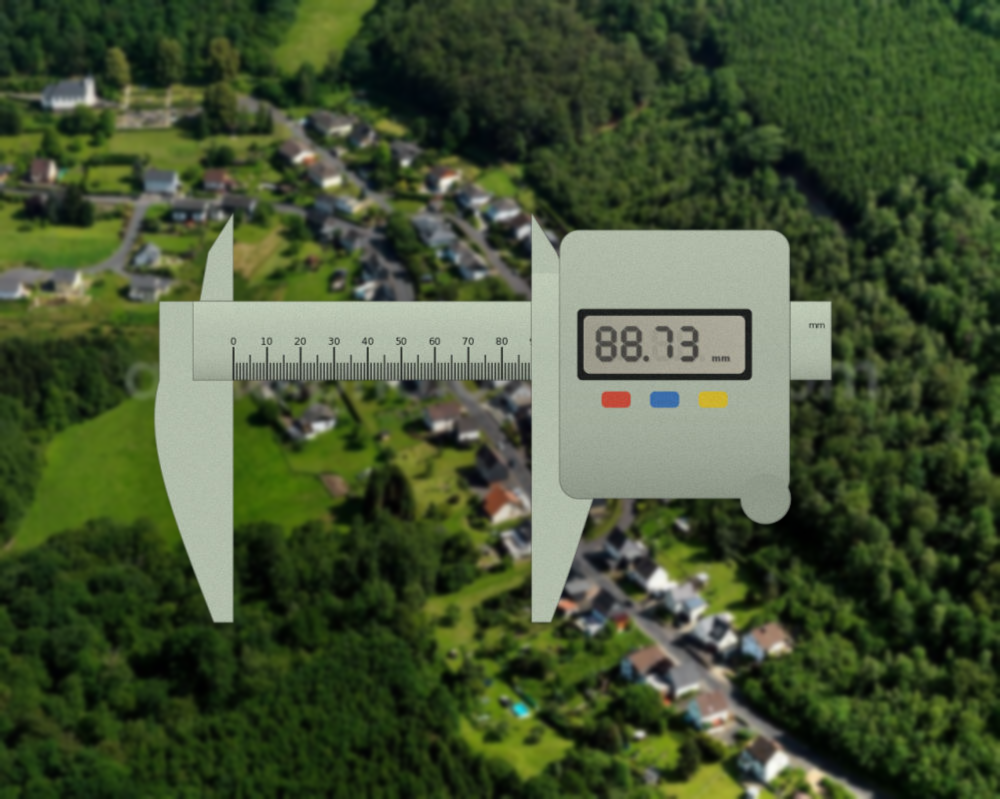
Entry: 88.73mm
